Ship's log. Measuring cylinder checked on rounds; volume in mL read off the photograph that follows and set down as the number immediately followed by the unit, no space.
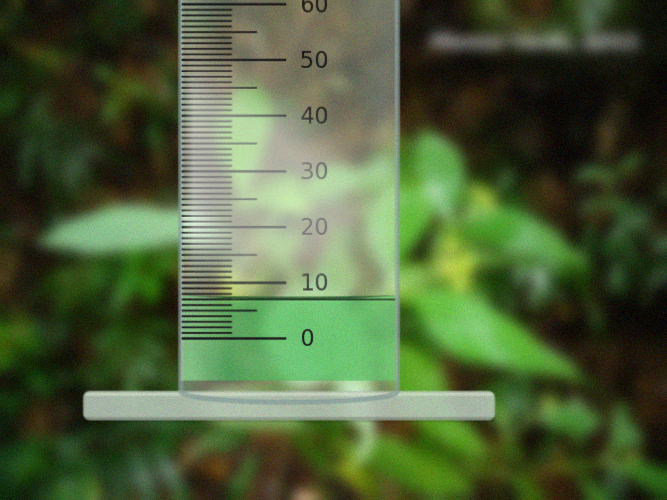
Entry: 7mL
